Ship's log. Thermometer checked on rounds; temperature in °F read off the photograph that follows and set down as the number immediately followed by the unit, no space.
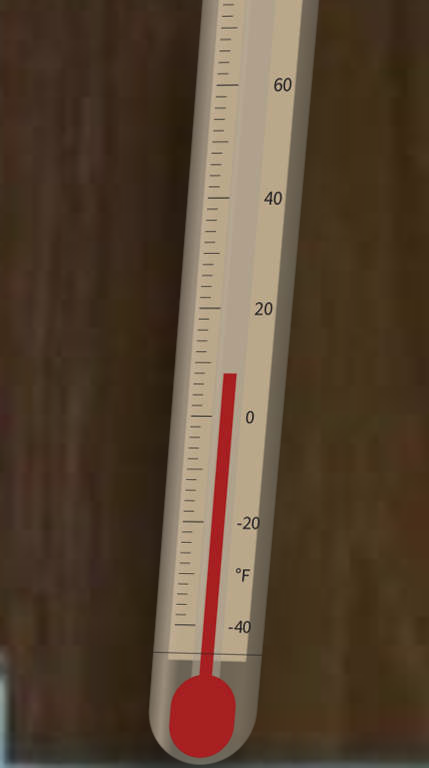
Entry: 8°F
